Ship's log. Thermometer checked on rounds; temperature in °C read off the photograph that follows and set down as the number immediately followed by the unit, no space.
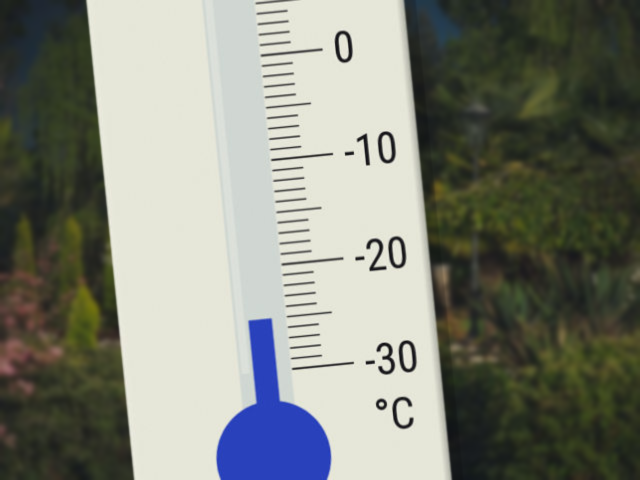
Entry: -25°C
